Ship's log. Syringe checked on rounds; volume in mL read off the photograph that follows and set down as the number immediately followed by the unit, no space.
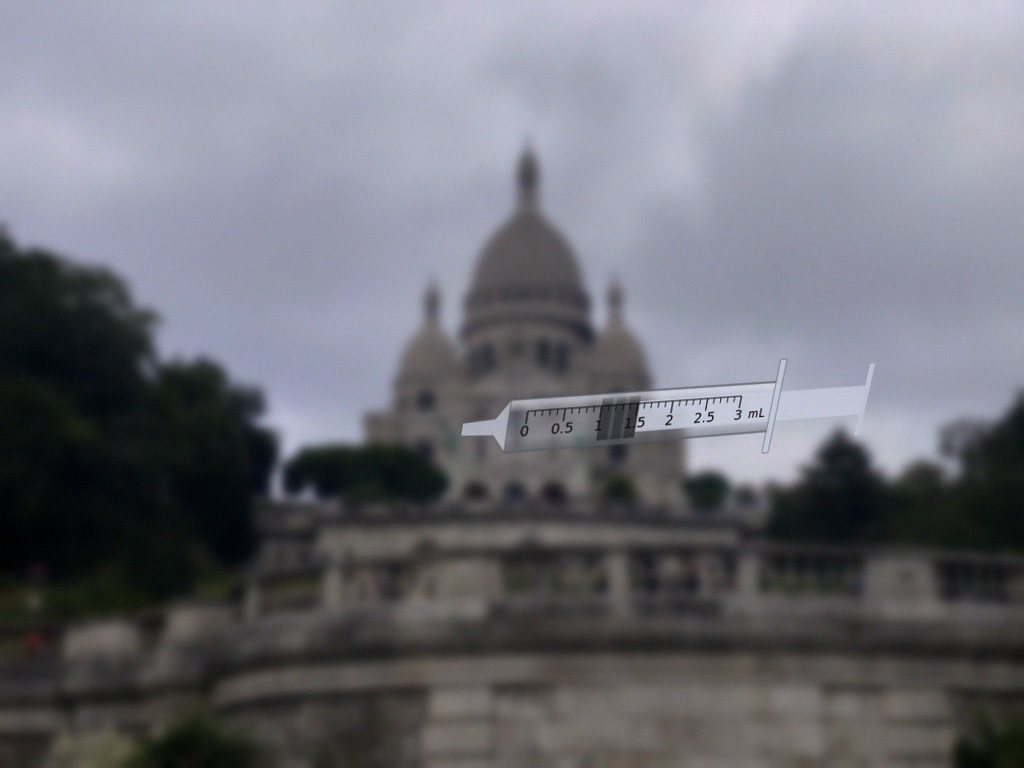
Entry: 1mL
